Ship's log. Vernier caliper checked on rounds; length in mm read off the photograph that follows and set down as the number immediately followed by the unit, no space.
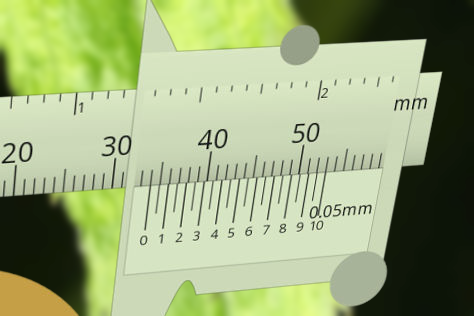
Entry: 34.0mm
